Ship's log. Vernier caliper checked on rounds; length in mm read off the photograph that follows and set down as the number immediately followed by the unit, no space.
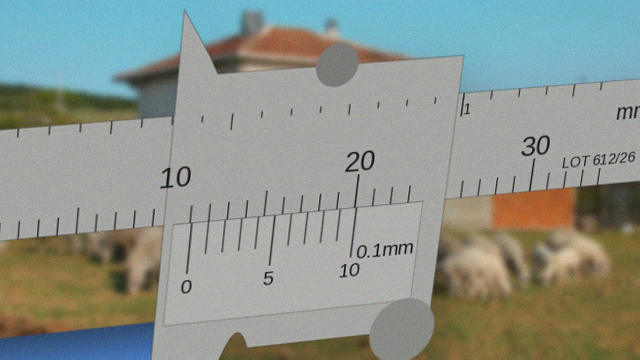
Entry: 11.1mm
